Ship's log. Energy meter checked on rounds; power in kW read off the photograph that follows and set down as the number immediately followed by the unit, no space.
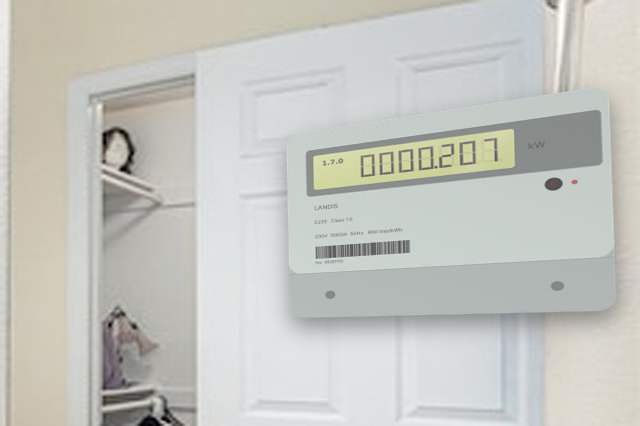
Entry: 0.207kW
